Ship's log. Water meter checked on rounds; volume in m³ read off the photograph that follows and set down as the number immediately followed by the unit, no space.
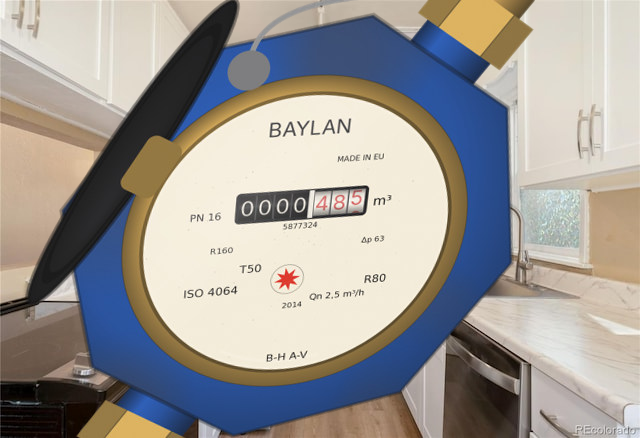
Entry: 0.485m³
